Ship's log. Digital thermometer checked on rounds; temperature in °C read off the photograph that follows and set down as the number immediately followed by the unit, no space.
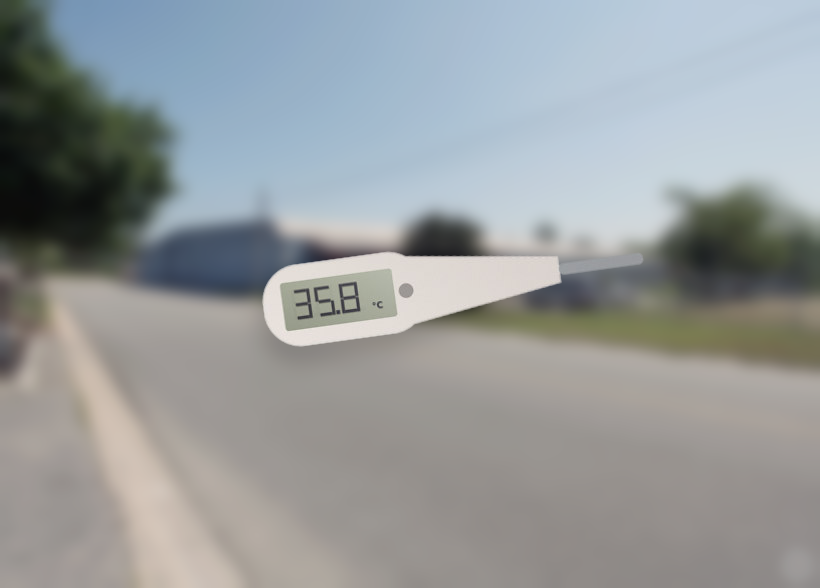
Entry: 35.8°C
